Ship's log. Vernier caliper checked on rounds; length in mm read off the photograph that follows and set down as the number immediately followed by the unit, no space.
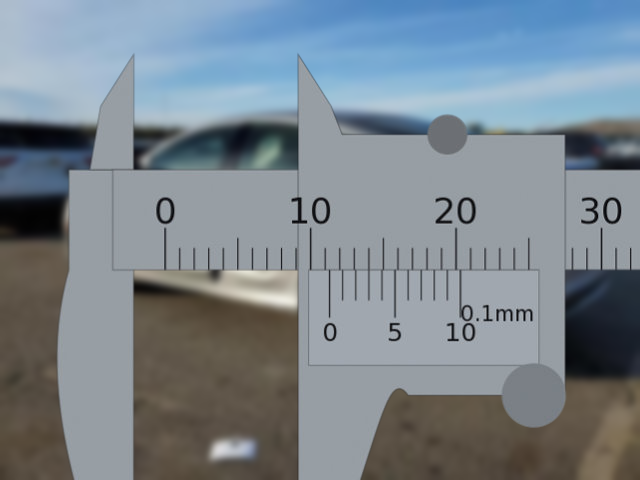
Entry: 11.3mm
